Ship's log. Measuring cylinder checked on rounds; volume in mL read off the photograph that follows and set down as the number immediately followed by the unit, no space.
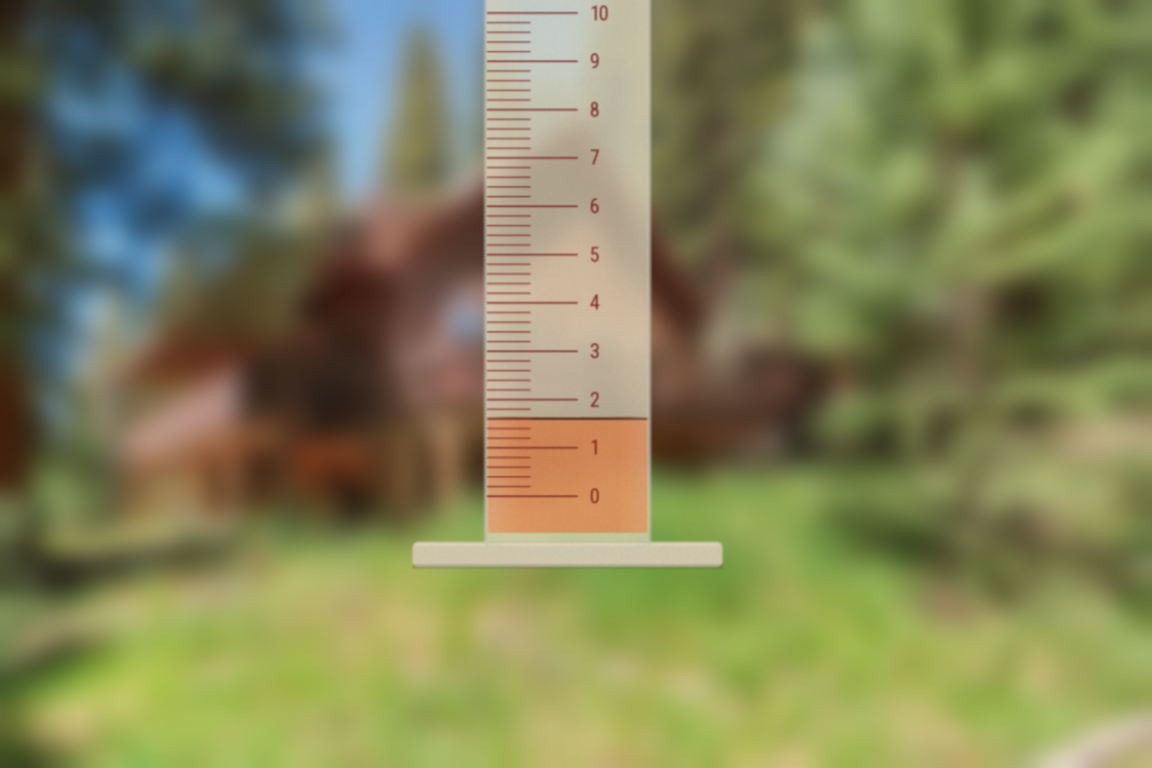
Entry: 1.6mL
